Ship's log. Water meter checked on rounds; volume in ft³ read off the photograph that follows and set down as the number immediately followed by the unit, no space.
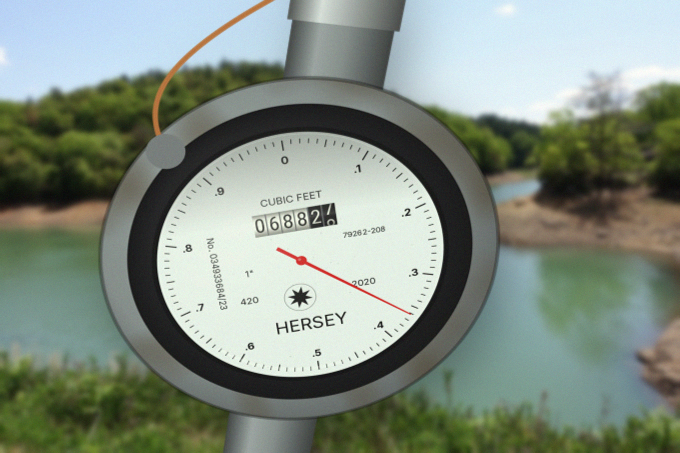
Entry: 68827.36ft³
